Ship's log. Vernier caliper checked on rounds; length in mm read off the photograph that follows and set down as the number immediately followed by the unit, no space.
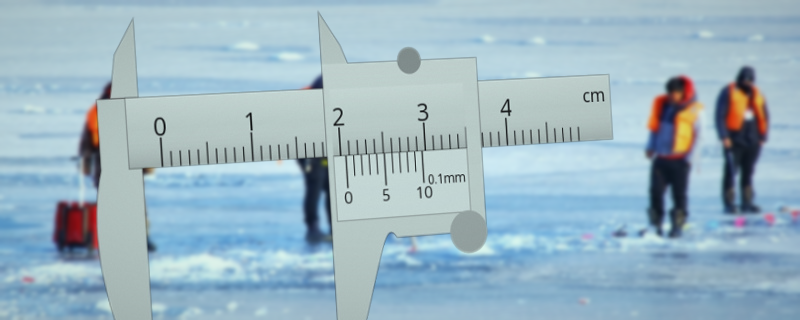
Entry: 20.6mm
